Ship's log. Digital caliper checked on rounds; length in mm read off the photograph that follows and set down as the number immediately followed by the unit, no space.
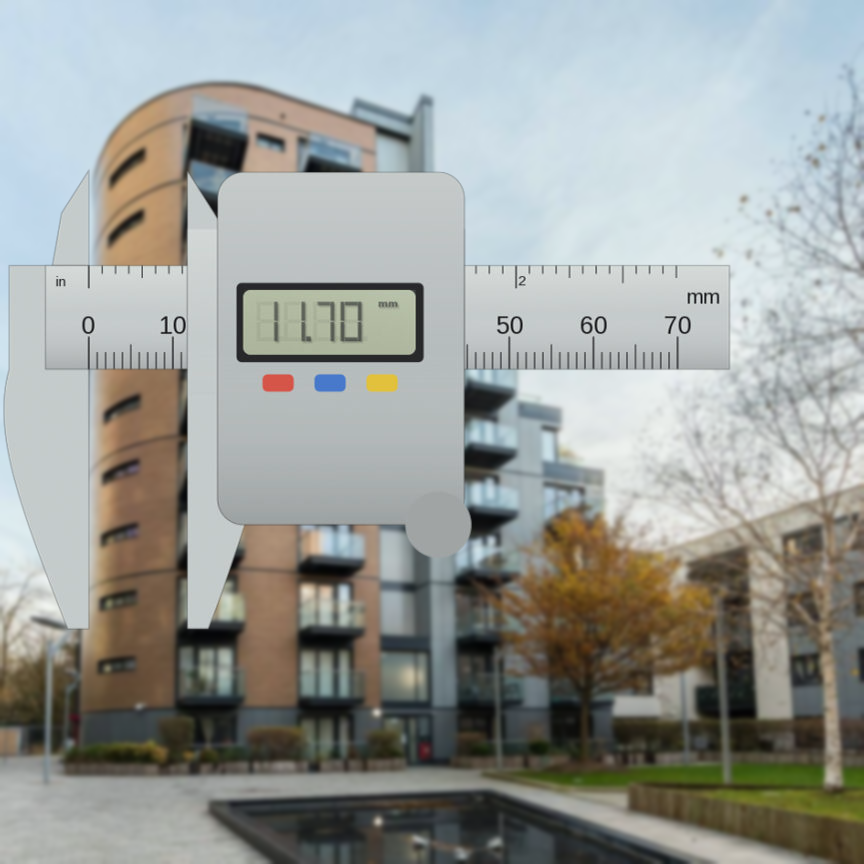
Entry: 11.70mm
